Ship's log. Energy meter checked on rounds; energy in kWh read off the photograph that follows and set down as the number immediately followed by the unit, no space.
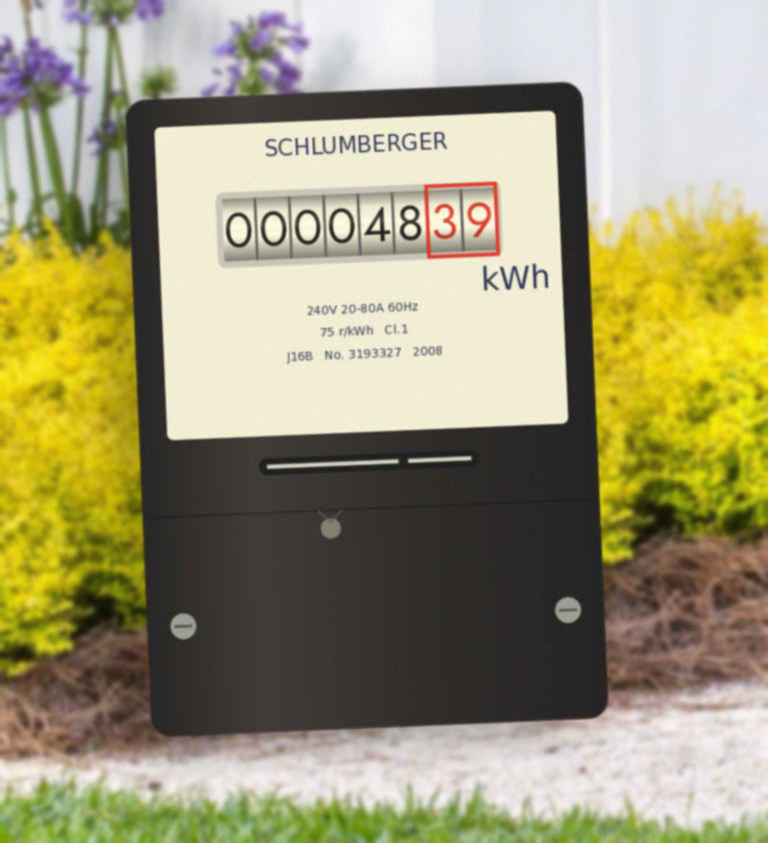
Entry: 48.39kWh
